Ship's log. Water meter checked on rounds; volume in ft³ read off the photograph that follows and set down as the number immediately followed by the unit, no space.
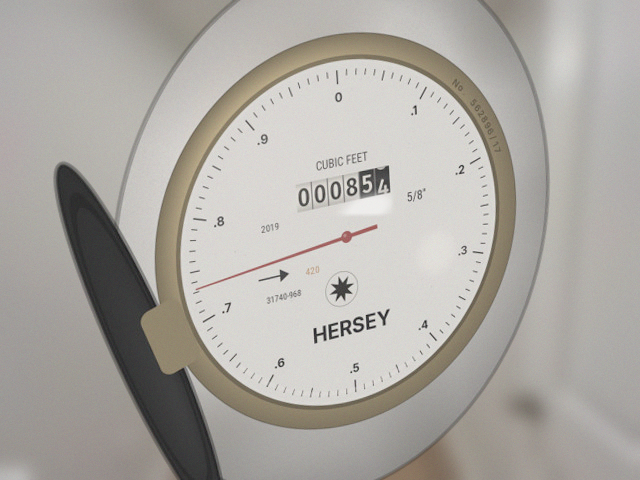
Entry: 853.73ft³
